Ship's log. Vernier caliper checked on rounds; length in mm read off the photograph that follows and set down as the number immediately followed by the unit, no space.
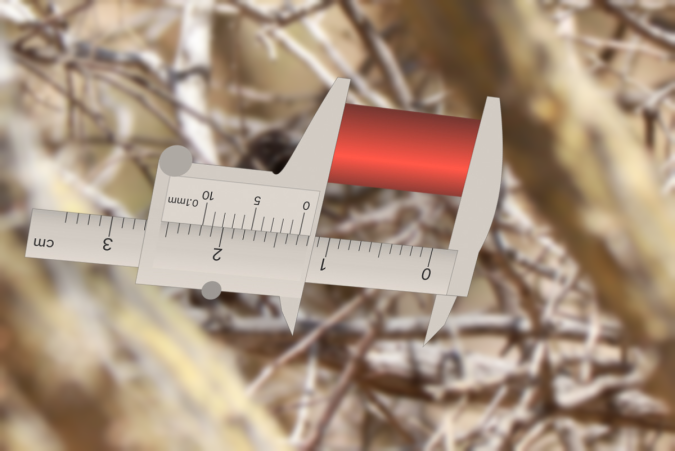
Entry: 12.9mm
